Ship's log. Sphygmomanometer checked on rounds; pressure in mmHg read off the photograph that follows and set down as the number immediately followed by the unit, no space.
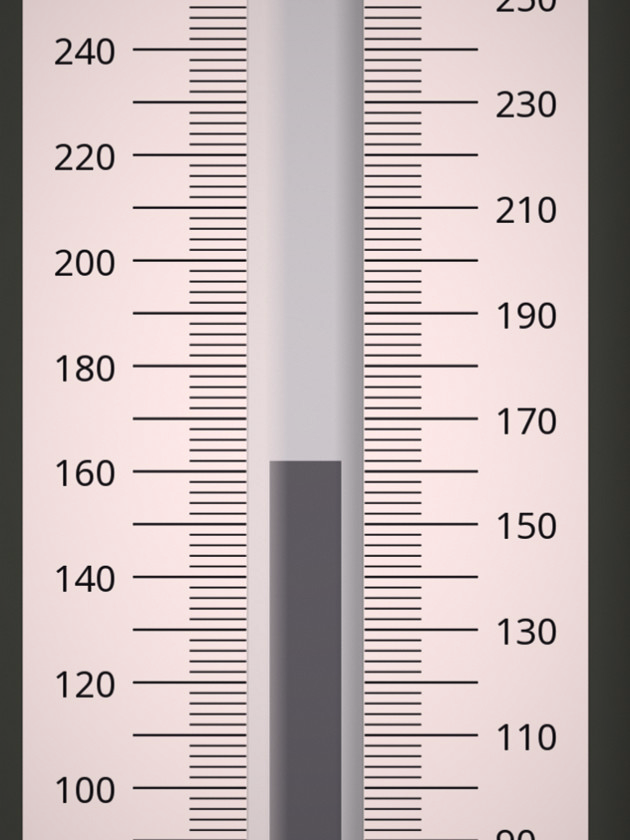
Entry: 162mmHg
